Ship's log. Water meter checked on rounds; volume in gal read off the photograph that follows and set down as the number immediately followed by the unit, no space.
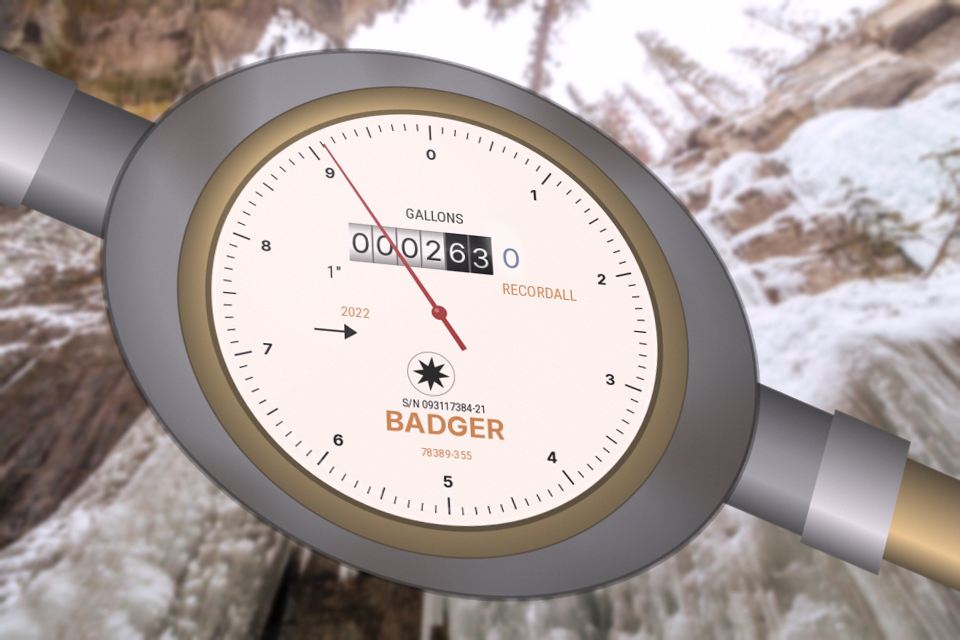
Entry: 2629.1gal
